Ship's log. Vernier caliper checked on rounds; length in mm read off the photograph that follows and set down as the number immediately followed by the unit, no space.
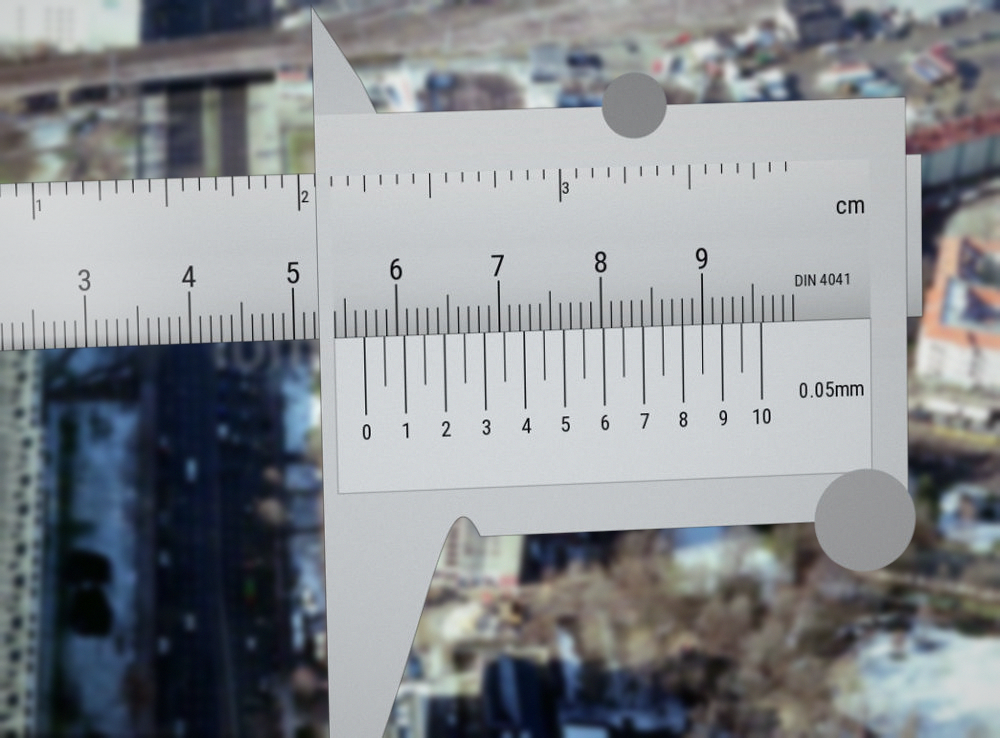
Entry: 56.8mm
